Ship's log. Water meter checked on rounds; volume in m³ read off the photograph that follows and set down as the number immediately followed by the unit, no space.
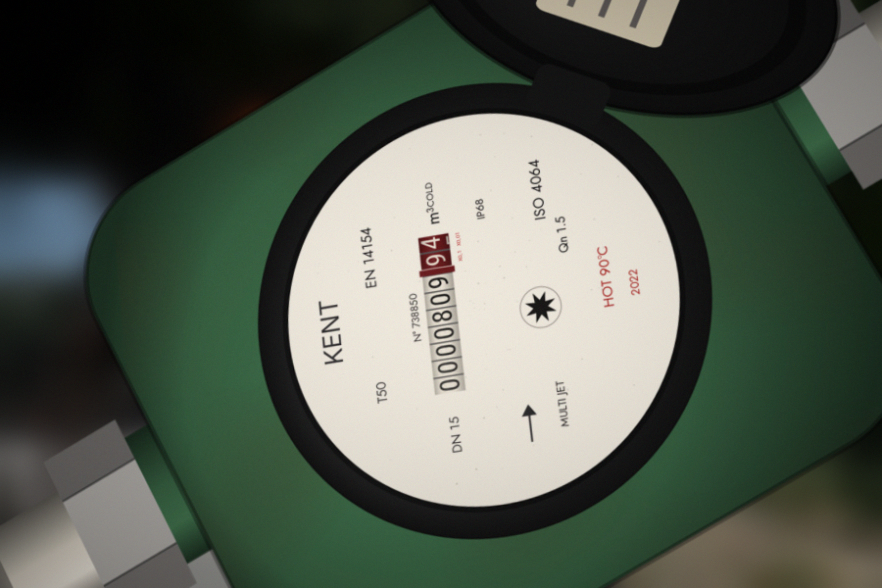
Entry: 809.94m³
